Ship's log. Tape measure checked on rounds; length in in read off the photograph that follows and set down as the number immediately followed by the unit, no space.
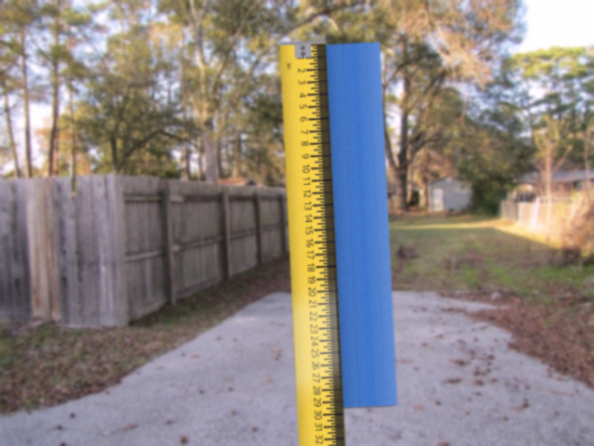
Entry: 29.5in
